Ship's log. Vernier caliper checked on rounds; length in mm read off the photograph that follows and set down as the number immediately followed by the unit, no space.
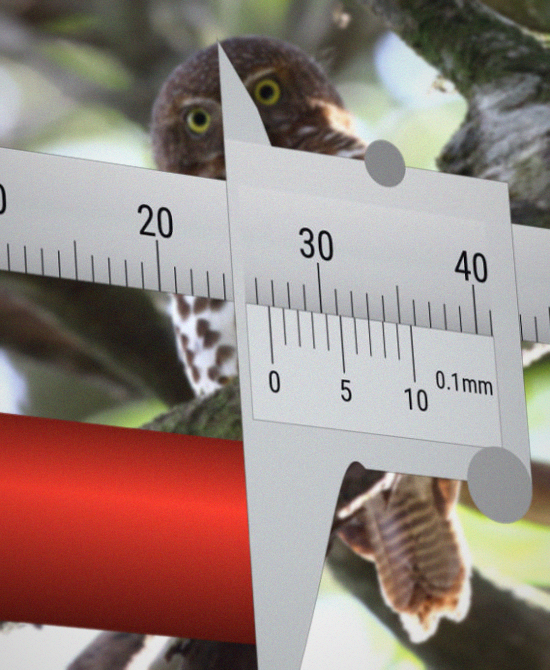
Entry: 26.7mm
